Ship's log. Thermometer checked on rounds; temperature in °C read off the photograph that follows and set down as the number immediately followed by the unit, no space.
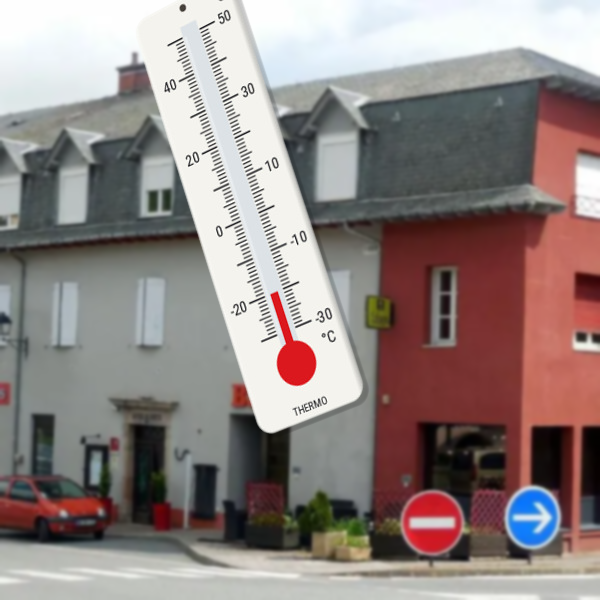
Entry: -20°C
